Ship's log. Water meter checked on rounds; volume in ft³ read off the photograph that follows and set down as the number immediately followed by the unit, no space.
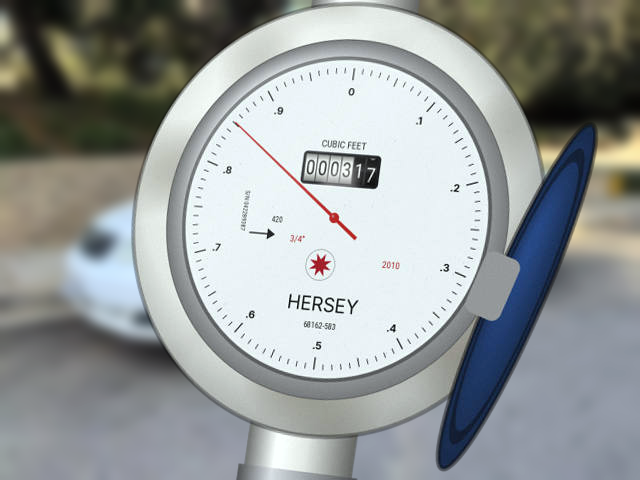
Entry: 316.85ft³
